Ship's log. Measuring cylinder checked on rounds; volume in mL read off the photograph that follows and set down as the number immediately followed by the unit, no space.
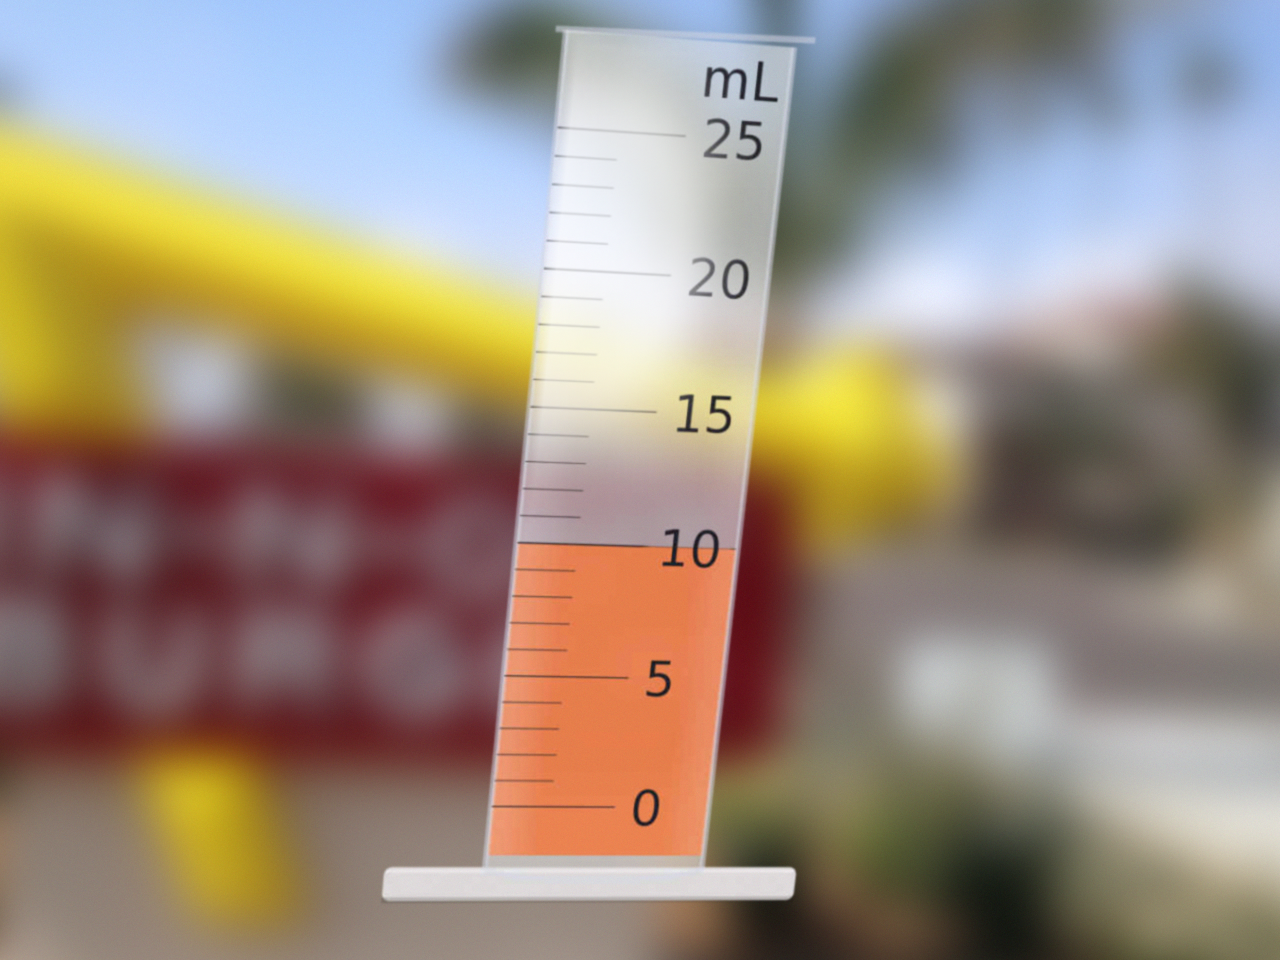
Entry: 10mL
